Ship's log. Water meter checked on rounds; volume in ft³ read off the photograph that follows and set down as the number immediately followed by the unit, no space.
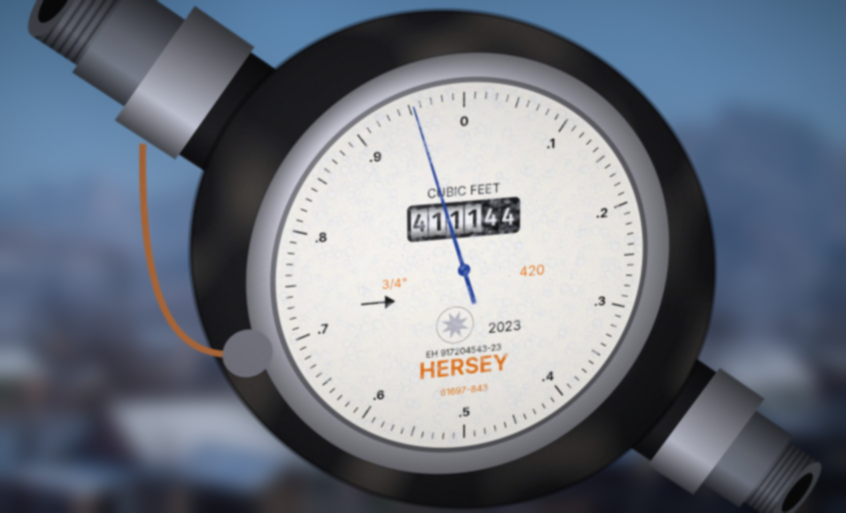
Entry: 411143.95ft³
